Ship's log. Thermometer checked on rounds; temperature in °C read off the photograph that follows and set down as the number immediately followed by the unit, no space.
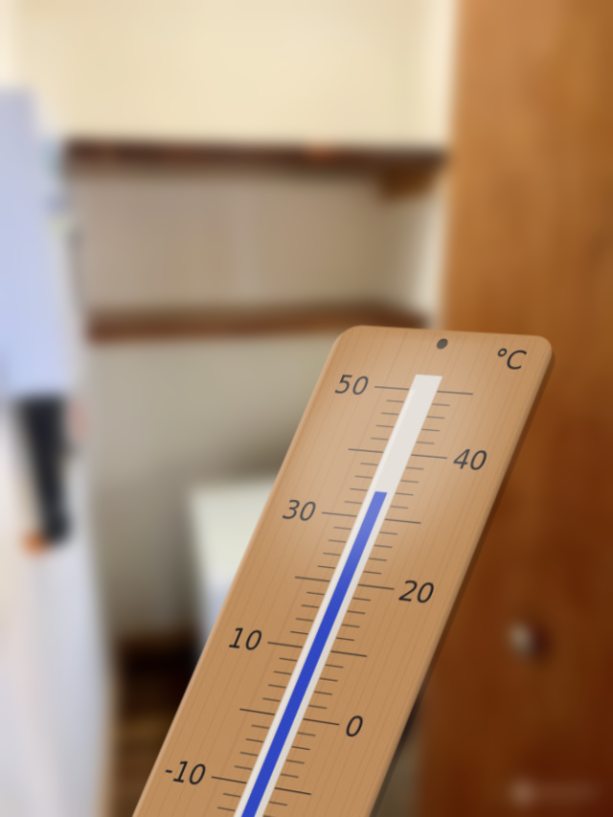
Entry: 34°C
